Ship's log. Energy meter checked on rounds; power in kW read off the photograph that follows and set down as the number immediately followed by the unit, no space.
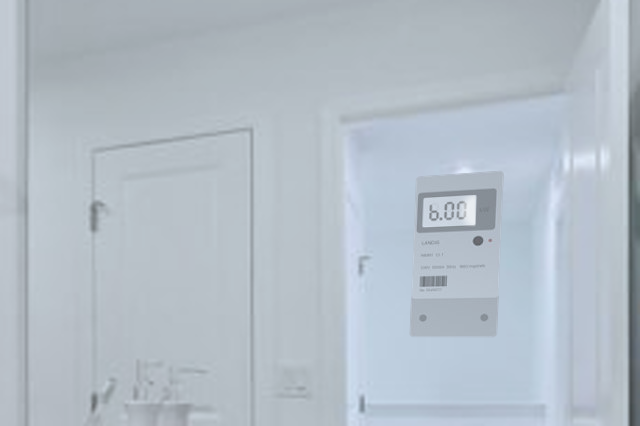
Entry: 6.00kW
